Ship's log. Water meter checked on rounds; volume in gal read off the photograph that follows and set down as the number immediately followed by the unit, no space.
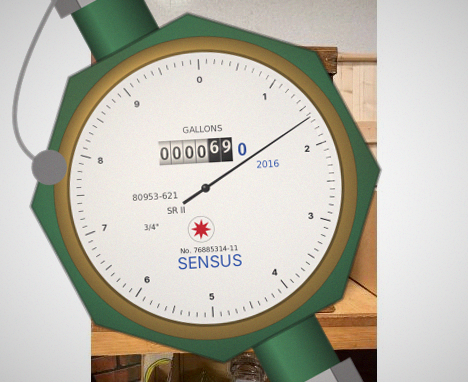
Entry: 691.6gal
